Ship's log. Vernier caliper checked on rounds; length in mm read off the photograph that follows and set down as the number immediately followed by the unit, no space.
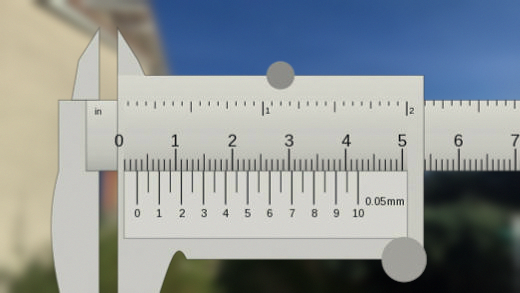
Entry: 3.2mm
